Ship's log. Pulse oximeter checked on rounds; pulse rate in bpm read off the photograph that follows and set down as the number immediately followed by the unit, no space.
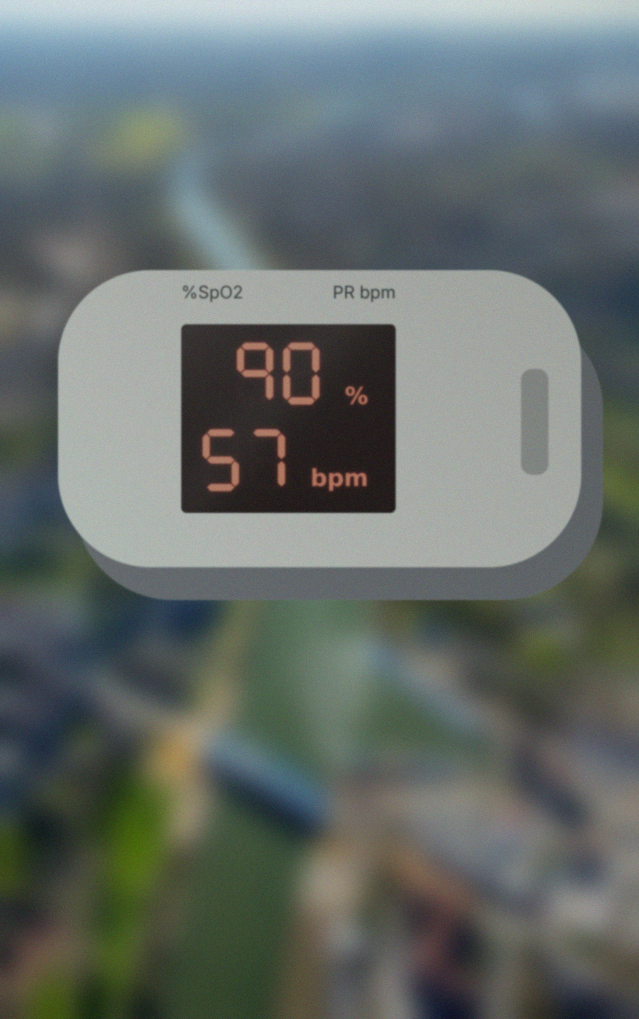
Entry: 57bpm
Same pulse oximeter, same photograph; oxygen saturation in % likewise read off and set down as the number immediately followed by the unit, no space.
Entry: 90%
